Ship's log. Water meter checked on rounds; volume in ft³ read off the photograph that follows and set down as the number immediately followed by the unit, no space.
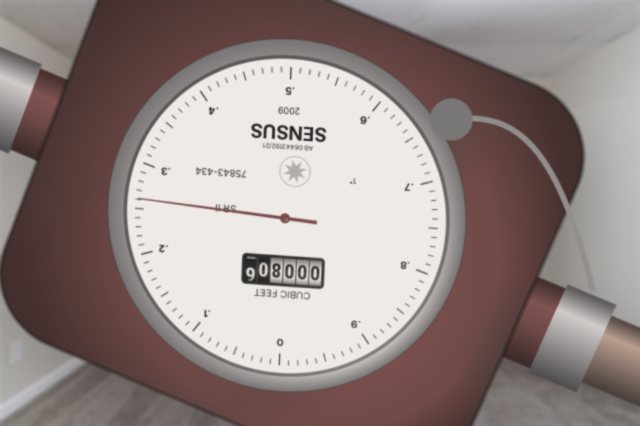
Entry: 806.26ft³
